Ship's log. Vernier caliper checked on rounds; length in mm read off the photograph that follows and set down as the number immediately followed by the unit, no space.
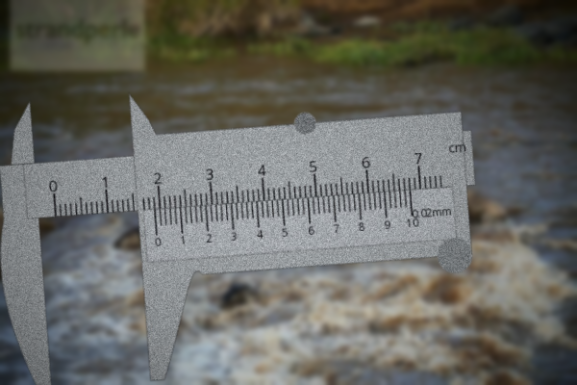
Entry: 19.0mm
